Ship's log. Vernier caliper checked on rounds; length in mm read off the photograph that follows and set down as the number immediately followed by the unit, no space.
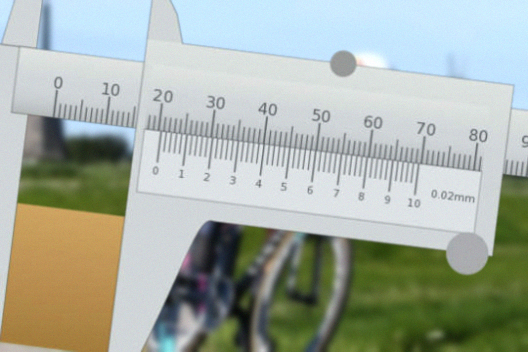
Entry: 20.5mm
